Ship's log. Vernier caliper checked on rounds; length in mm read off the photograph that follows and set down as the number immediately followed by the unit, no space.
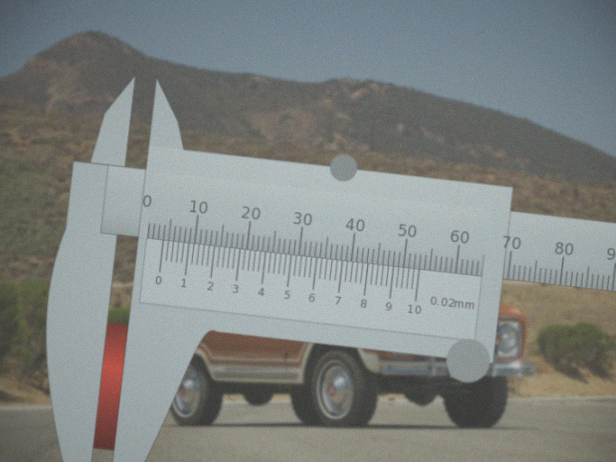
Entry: 4.0mm
